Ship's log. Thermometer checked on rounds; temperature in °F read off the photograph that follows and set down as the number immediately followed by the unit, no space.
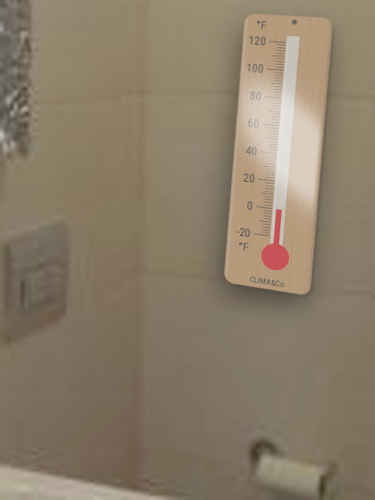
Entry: 0°F
